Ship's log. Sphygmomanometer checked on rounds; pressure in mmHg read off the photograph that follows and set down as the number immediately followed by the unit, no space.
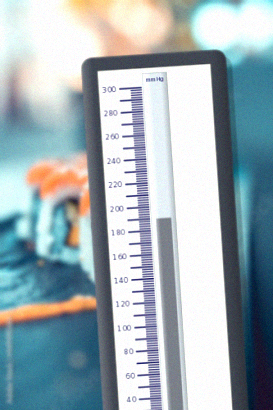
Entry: 190mmHg
